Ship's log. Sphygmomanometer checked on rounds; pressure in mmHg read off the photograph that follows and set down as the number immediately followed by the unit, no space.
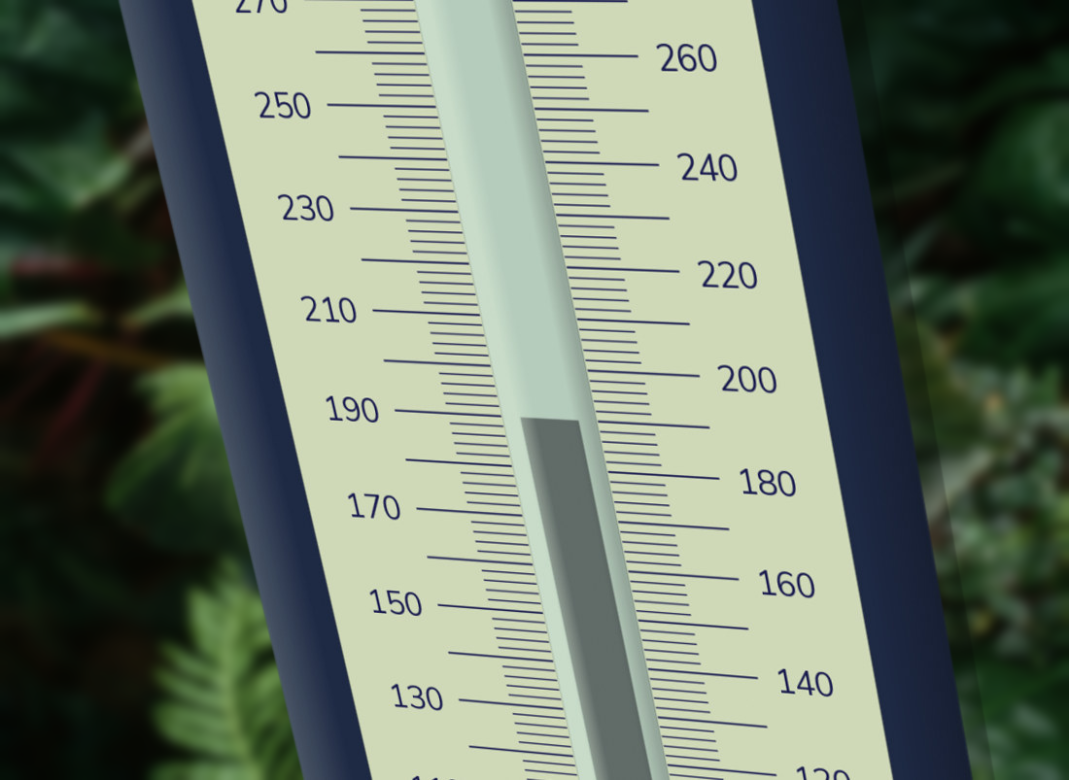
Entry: 190mmHg
